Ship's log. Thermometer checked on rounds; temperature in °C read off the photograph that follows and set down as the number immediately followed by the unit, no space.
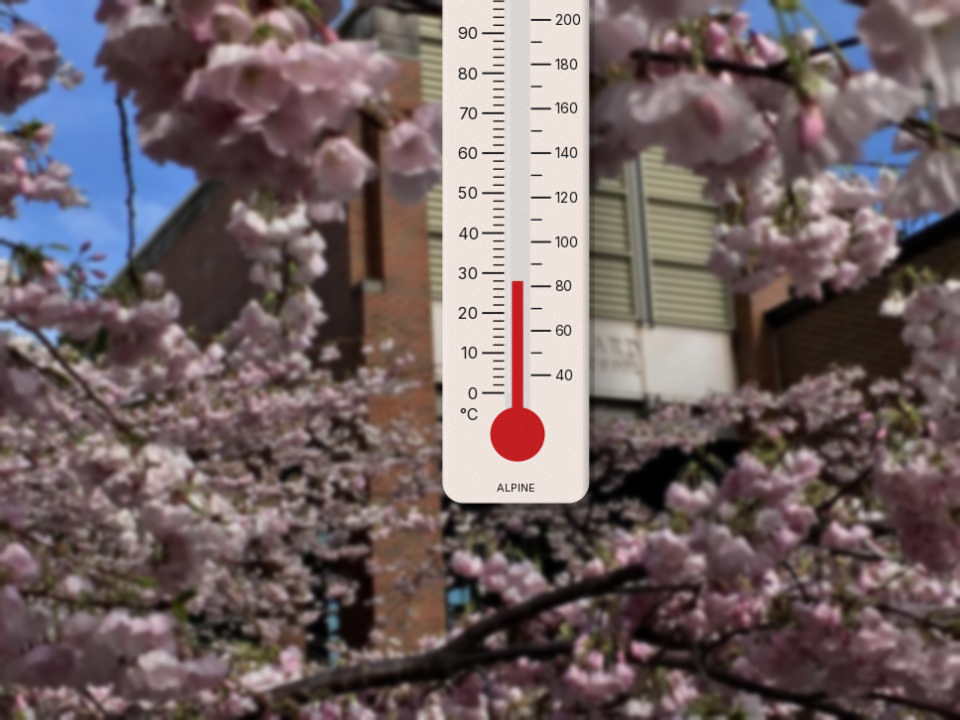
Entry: 28°C
